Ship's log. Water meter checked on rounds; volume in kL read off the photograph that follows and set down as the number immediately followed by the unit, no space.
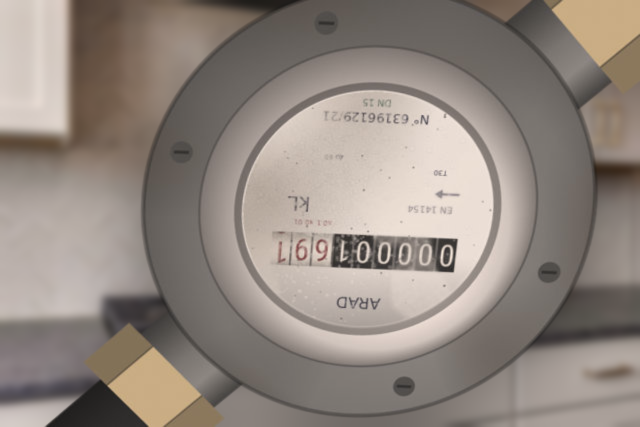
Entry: 1.691kL
